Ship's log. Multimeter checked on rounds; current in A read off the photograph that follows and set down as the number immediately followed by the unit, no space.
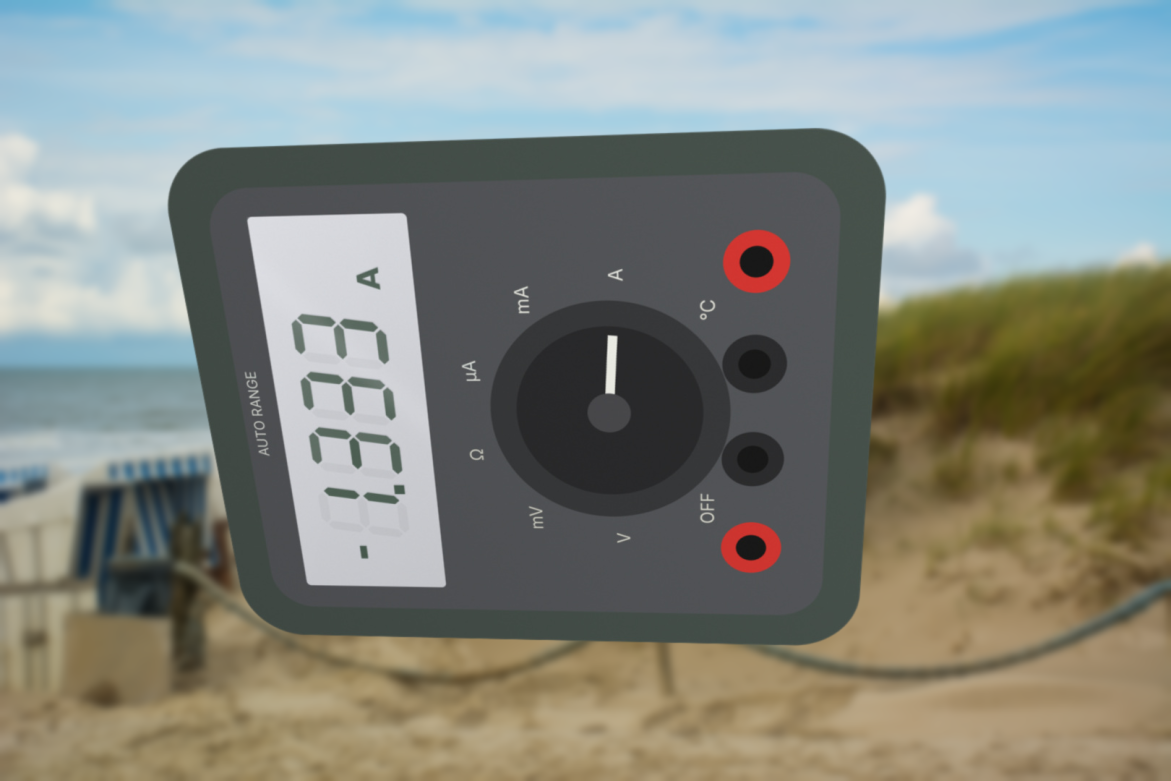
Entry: -1.333A
